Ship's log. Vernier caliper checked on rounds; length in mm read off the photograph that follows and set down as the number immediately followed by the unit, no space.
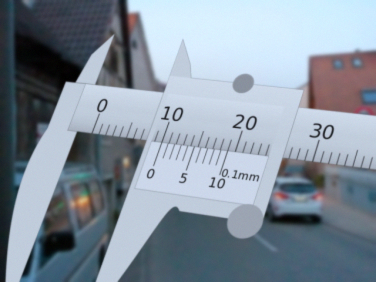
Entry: 10.0mm
